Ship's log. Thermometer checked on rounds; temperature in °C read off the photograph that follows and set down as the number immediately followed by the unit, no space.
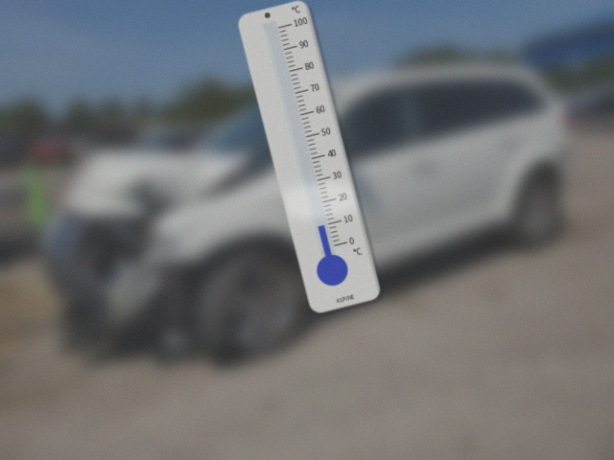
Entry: 10°C
